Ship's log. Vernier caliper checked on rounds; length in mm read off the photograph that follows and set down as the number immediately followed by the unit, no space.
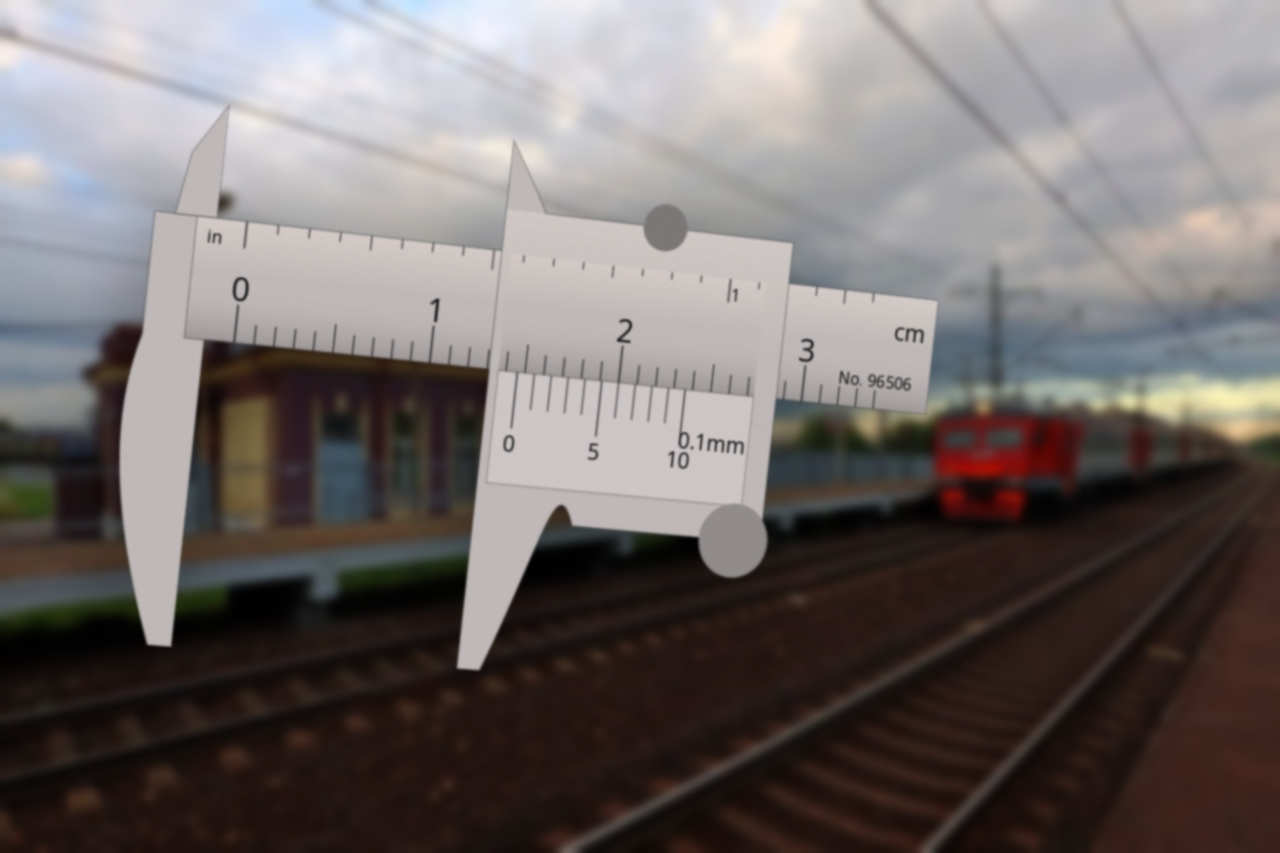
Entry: 14.6mm
